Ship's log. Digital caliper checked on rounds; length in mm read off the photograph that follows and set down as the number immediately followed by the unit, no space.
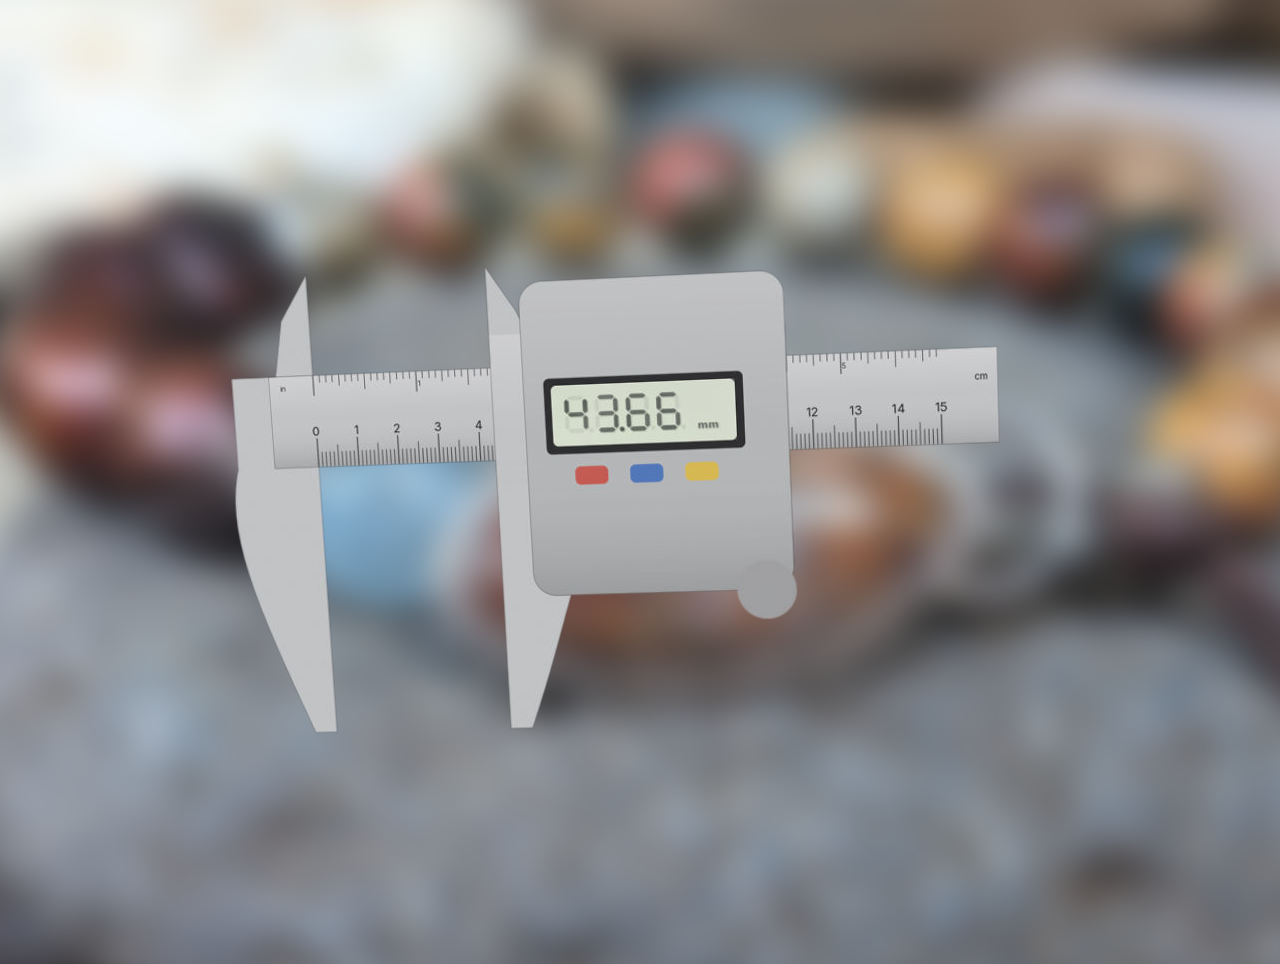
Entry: 43.66mm
